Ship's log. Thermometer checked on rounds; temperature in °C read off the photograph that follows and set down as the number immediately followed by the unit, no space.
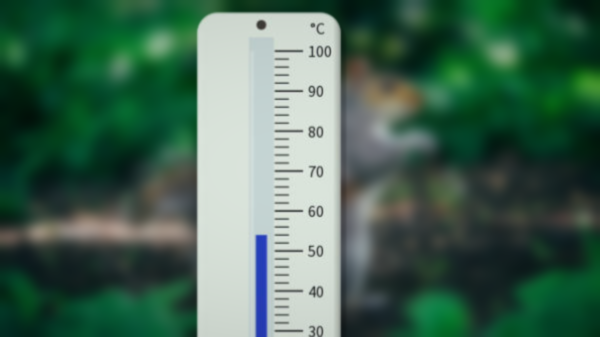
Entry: 54°C
